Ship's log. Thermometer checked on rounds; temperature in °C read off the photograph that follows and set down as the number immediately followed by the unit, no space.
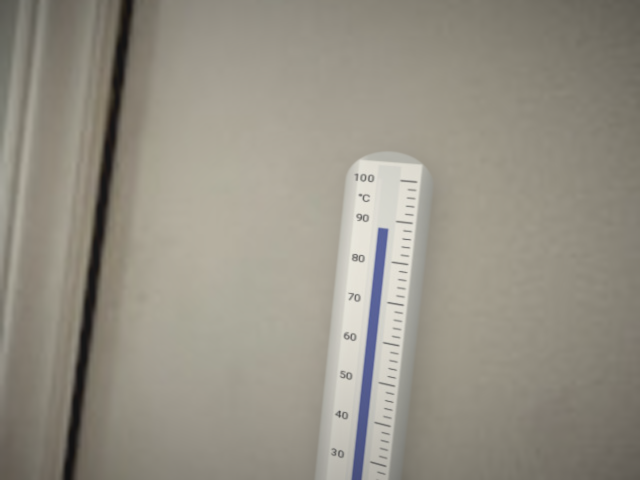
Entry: 88°C
